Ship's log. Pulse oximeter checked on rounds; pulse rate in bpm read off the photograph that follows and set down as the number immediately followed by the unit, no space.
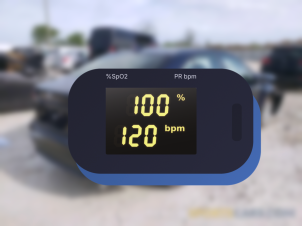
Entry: 120bpm
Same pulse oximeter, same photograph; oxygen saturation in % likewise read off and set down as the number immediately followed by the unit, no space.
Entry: 100%
